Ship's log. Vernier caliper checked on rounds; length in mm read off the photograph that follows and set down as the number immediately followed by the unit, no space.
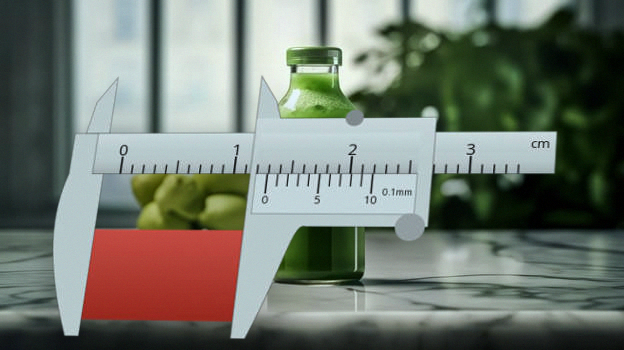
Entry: 12.9mm
